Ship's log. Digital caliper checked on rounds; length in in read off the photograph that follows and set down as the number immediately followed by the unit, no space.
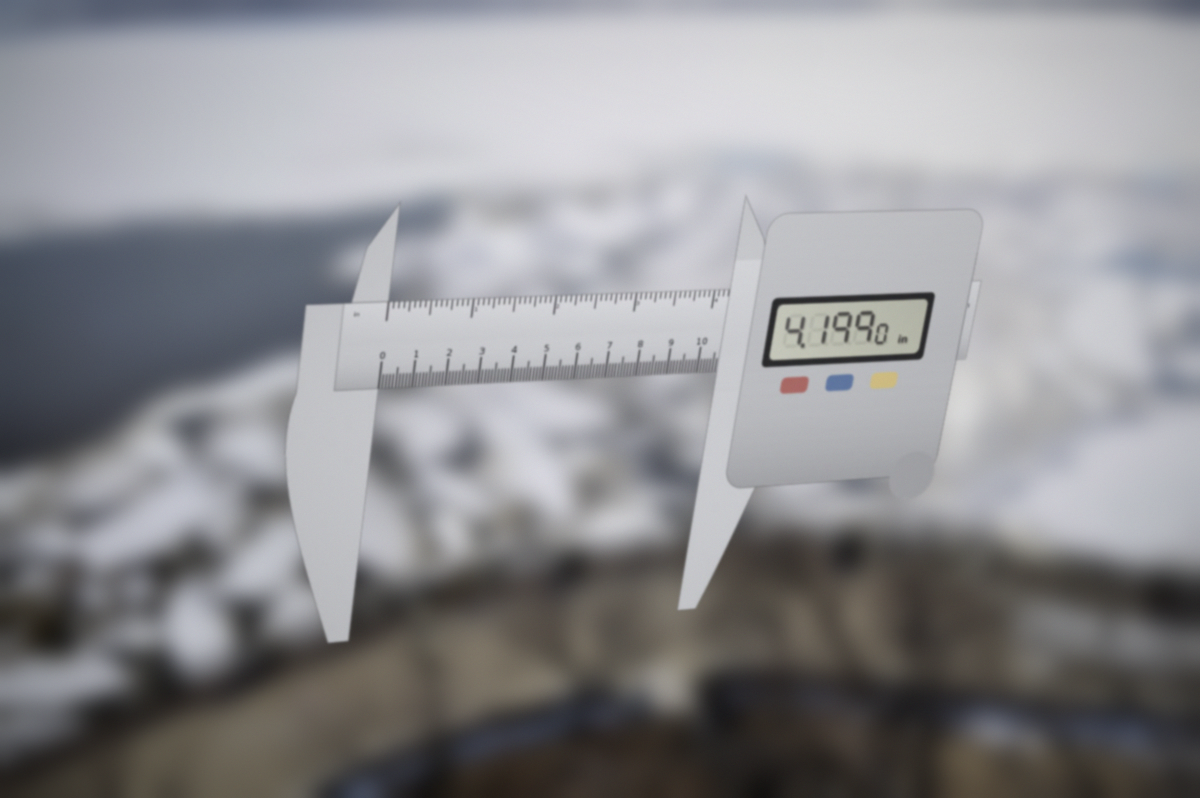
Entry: 4.1990in
